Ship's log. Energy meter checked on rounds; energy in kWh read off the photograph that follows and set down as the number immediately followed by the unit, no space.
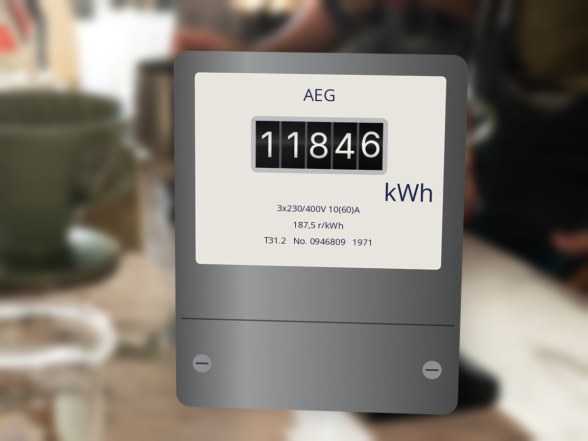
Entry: 11846kWh
